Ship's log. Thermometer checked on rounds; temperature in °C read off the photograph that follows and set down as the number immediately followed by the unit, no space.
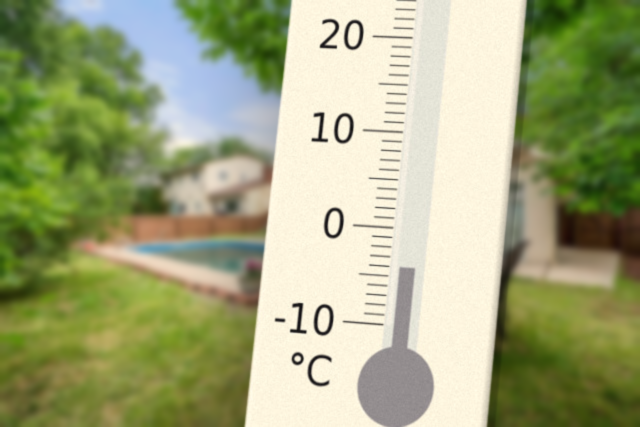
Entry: -4°C
